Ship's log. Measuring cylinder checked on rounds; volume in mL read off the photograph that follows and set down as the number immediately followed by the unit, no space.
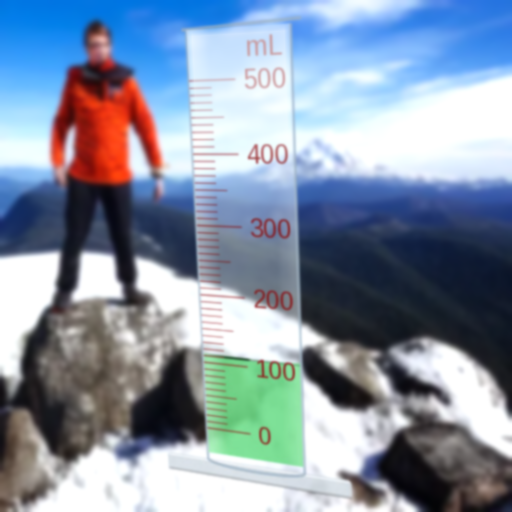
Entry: 110mL
